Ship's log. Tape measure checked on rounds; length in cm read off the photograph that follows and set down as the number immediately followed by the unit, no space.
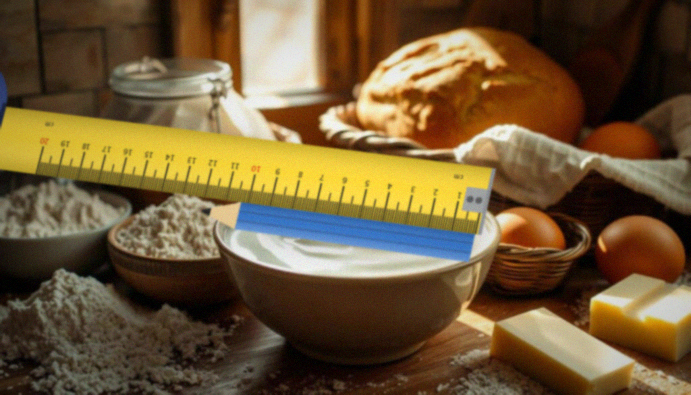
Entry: 12cm
